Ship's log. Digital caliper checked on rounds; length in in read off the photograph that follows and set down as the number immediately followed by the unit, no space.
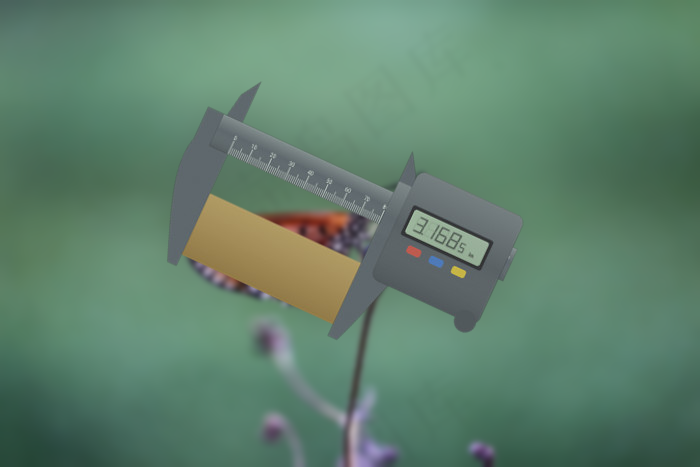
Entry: 3.1685in
